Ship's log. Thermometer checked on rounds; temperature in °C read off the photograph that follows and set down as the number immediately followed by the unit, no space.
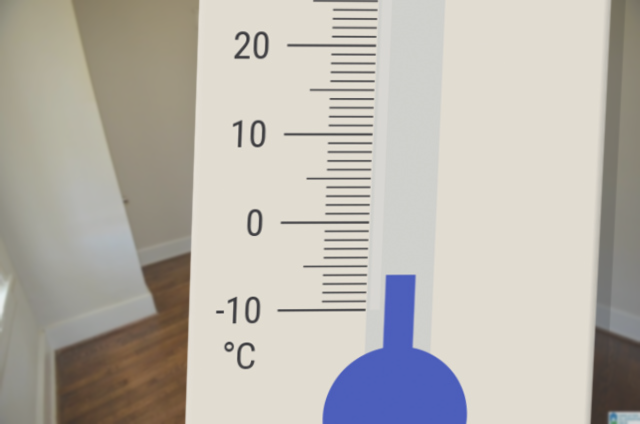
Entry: -6°C
